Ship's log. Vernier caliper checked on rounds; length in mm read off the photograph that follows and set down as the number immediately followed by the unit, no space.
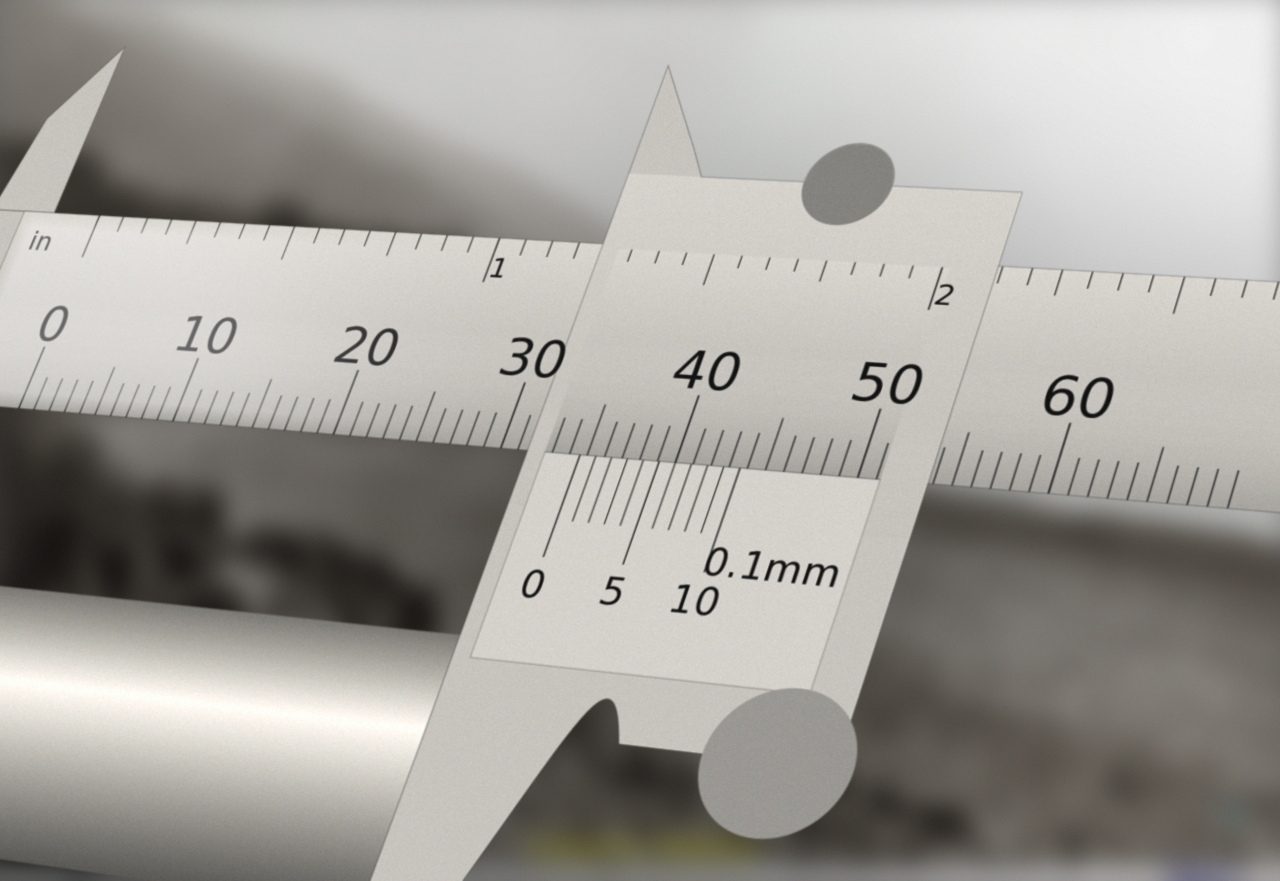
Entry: 34.6mm
